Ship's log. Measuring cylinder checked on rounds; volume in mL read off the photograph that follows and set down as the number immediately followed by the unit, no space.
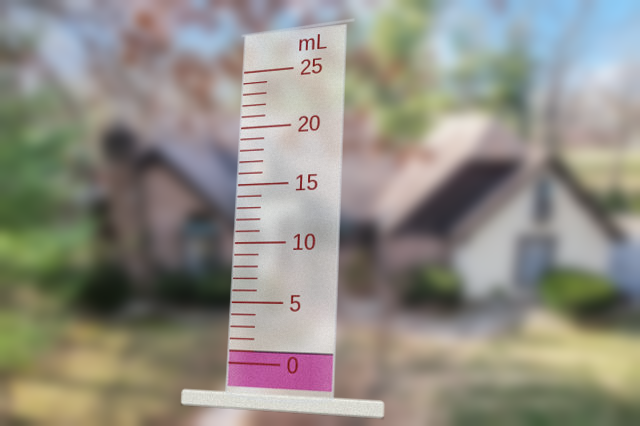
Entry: 1mL
